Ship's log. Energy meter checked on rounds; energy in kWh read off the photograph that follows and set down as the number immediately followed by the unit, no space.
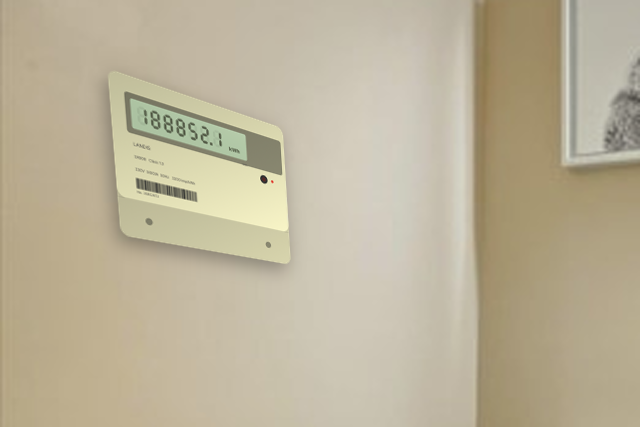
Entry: 188852.1kWh
